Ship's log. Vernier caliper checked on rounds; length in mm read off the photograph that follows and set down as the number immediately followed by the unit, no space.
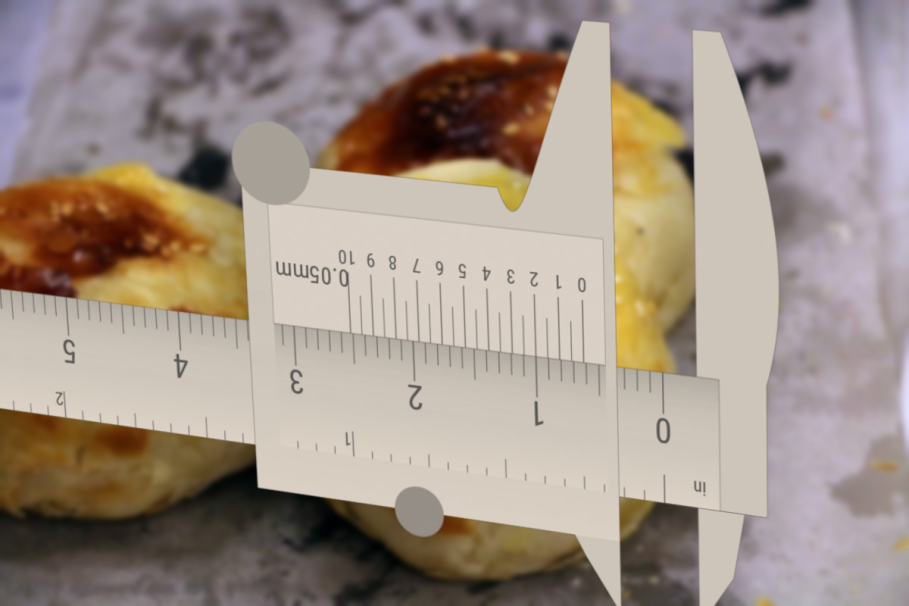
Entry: 6.2mm
